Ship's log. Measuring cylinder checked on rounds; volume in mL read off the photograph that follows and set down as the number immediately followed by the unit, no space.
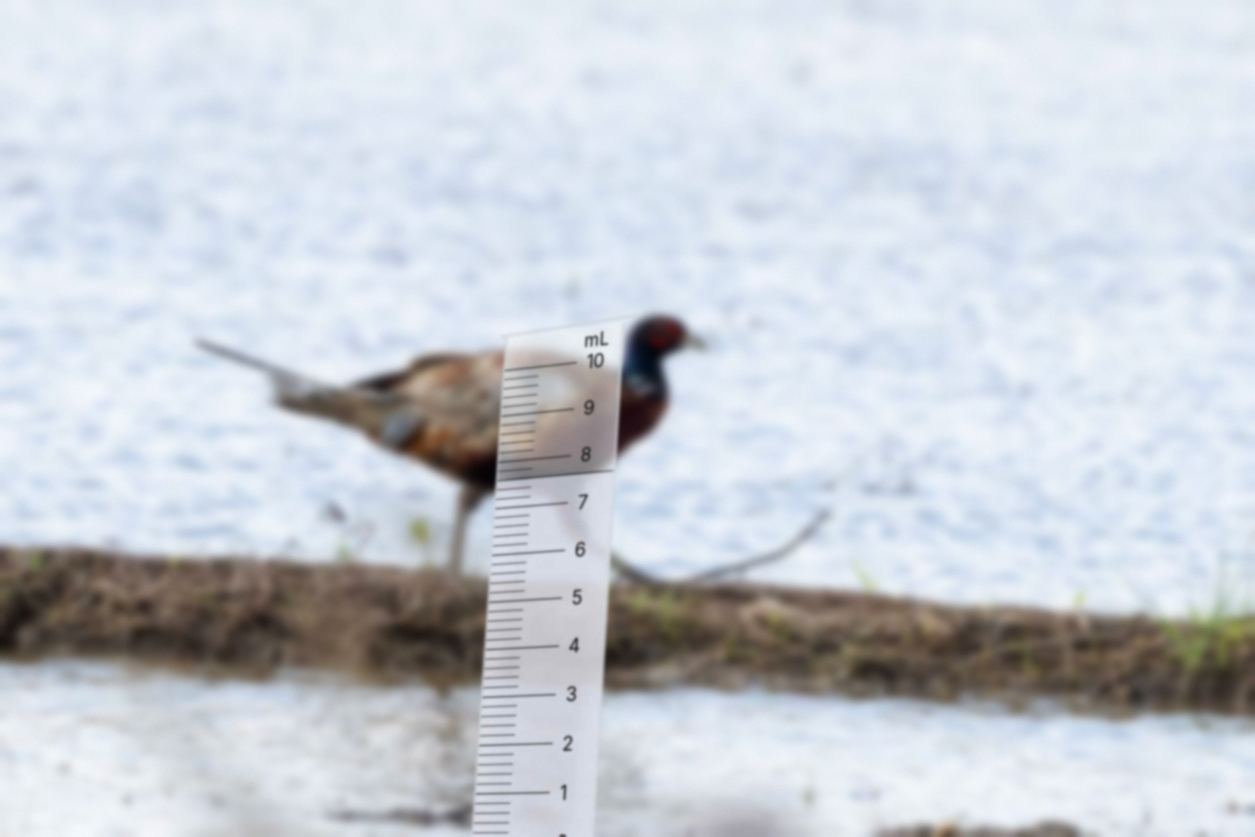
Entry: 7.6mL
